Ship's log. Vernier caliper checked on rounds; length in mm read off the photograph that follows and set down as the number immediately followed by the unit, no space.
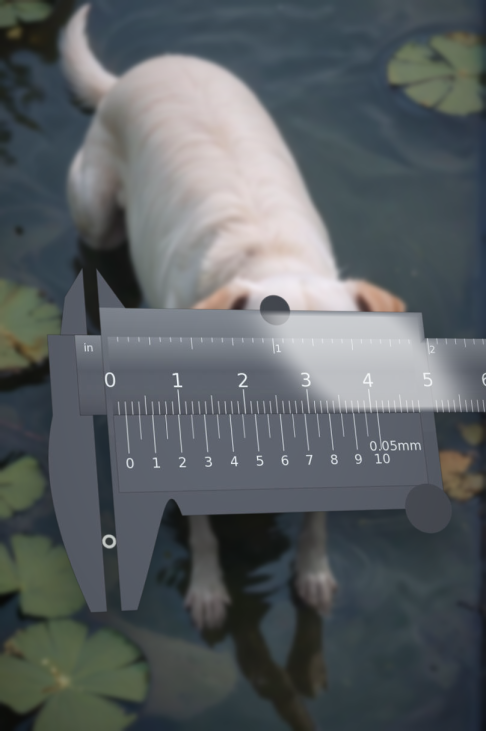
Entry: 2.0mm
